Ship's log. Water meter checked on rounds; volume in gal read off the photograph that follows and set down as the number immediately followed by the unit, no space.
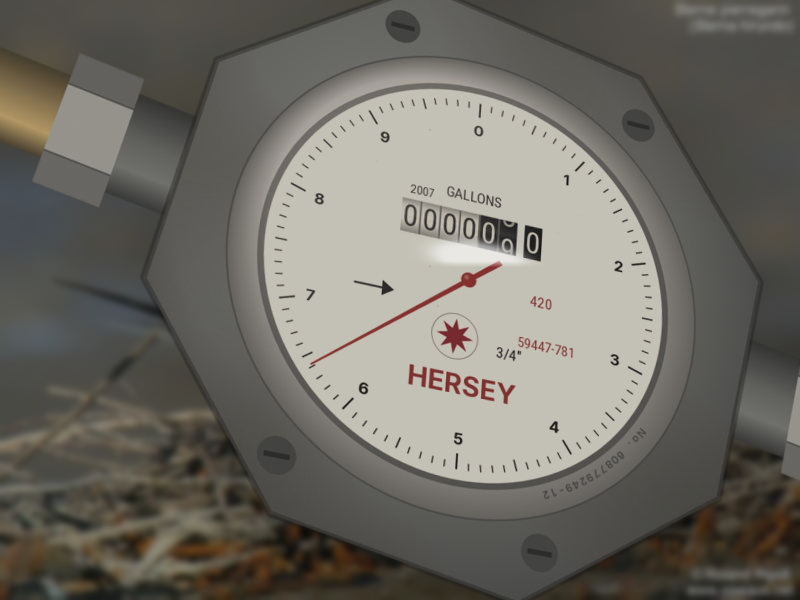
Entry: 86.4gal
